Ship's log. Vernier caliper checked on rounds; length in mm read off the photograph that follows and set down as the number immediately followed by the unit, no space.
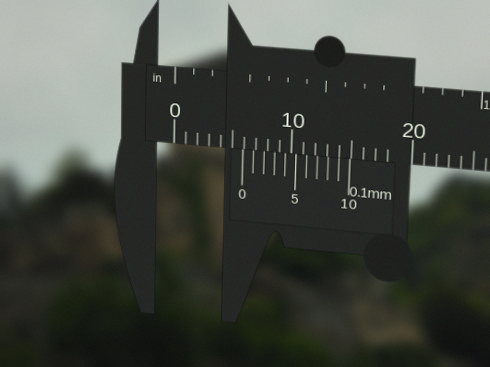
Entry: 5.9mm
